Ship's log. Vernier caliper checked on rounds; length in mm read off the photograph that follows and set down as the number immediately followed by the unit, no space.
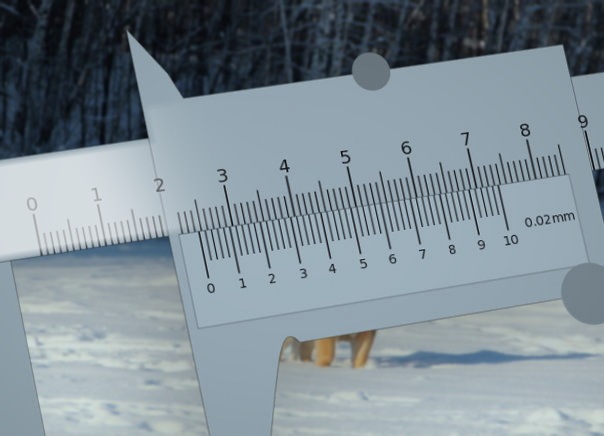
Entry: 24.6mm
